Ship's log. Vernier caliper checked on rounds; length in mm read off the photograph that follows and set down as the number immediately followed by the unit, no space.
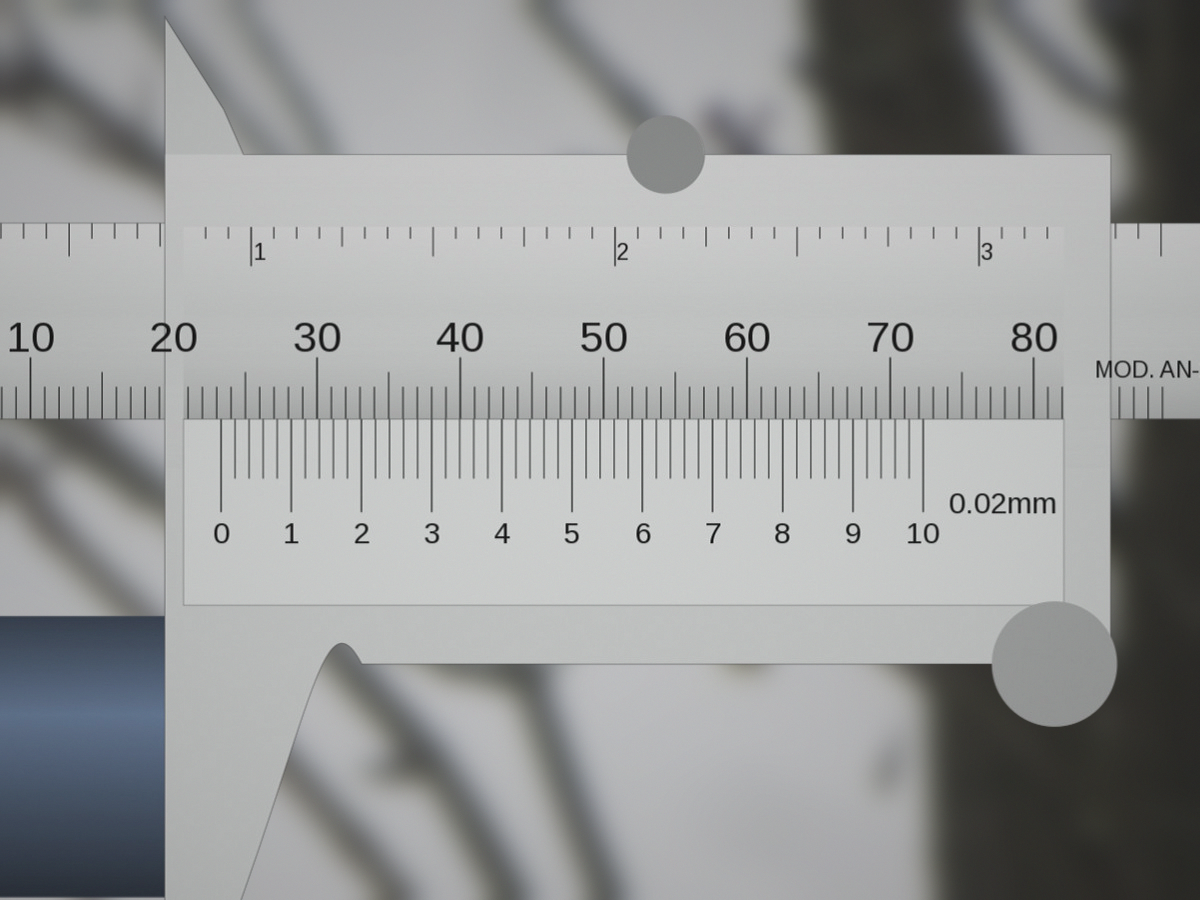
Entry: 23.3mm
